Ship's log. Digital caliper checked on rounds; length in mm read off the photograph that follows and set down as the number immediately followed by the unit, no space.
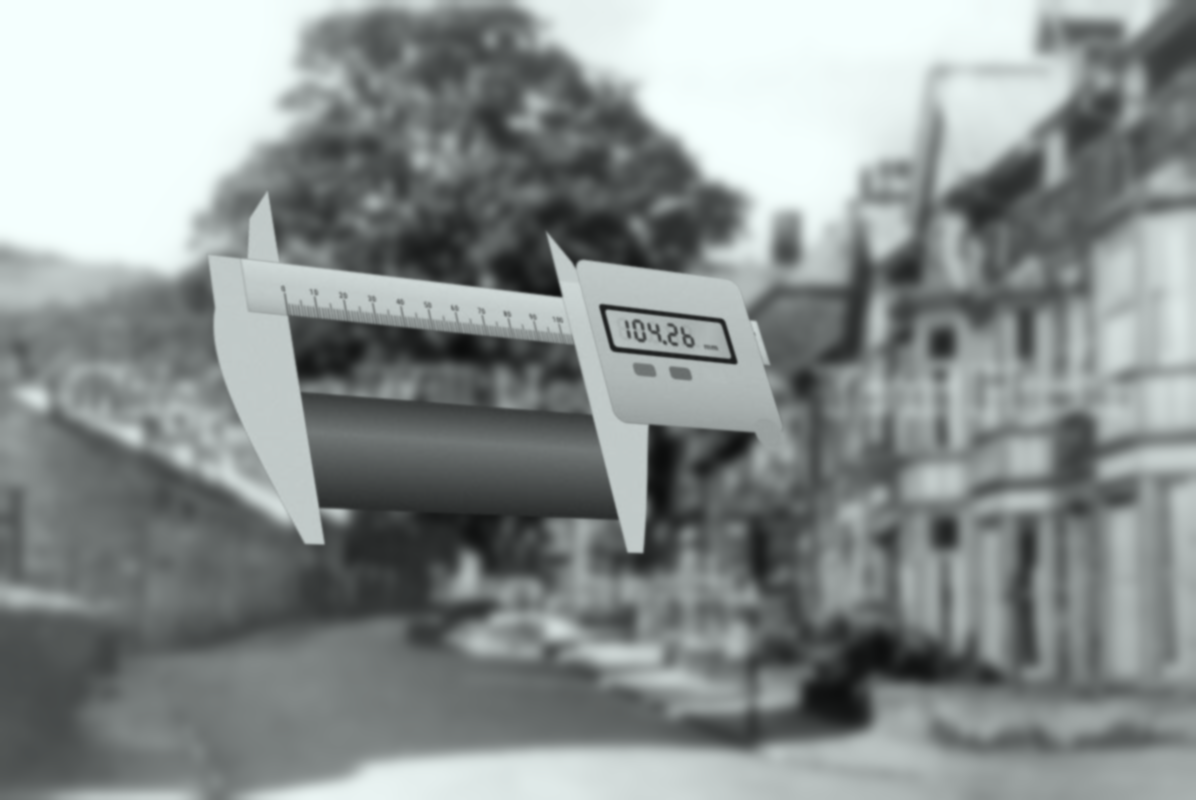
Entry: 104.26mm
